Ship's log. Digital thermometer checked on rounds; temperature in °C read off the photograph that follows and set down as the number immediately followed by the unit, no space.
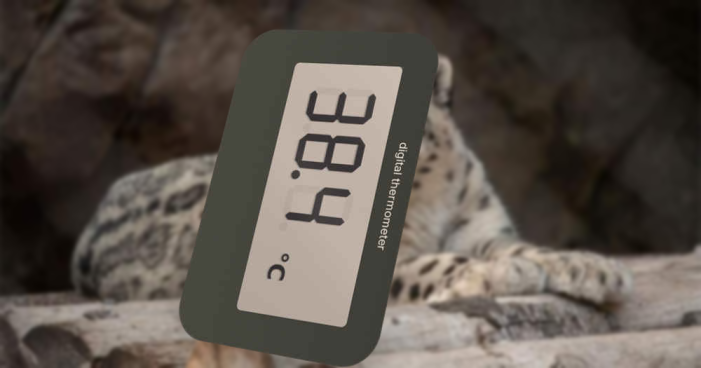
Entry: 38.4°C
